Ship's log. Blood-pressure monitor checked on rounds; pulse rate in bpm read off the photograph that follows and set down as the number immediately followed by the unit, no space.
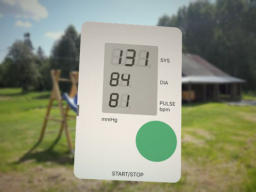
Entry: 81bpm
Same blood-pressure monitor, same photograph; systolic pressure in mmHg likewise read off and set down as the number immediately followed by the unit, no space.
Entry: 131mmHg
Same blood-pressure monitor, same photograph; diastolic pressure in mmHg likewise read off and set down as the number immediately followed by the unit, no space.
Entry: 84mmHg
